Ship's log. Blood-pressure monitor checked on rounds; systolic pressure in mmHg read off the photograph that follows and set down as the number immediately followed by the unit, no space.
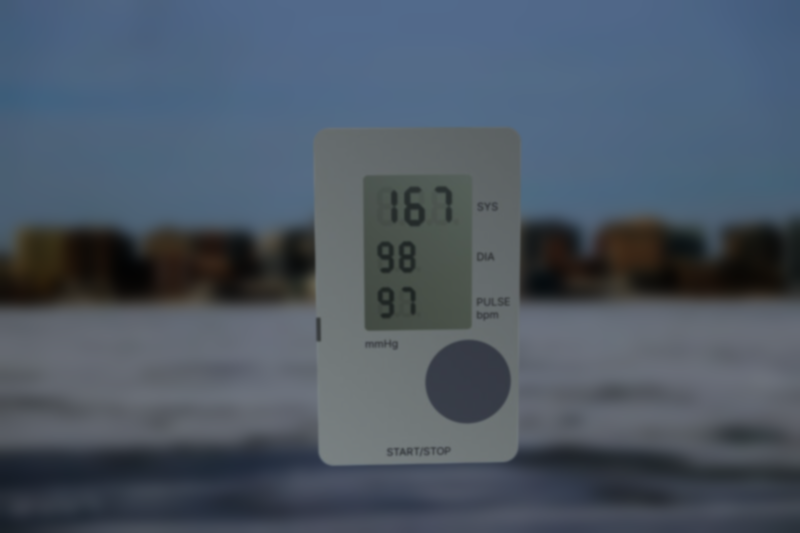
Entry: 167mmHg
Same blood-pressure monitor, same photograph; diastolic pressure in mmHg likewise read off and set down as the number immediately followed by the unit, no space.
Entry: 98mmHg
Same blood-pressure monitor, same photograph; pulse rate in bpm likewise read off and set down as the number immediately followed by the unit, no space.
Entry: 97bpm
